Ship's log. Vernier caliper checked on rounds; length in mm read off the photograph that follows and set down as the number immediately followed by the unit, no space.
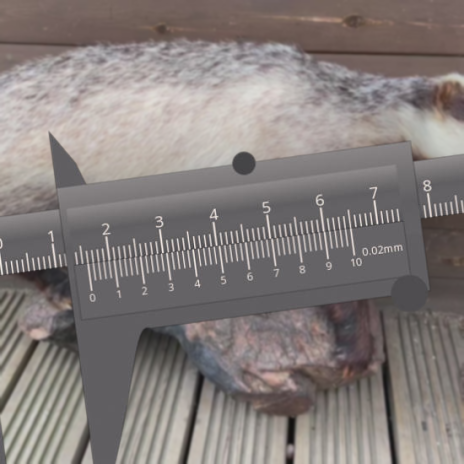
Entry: 16.0mm
